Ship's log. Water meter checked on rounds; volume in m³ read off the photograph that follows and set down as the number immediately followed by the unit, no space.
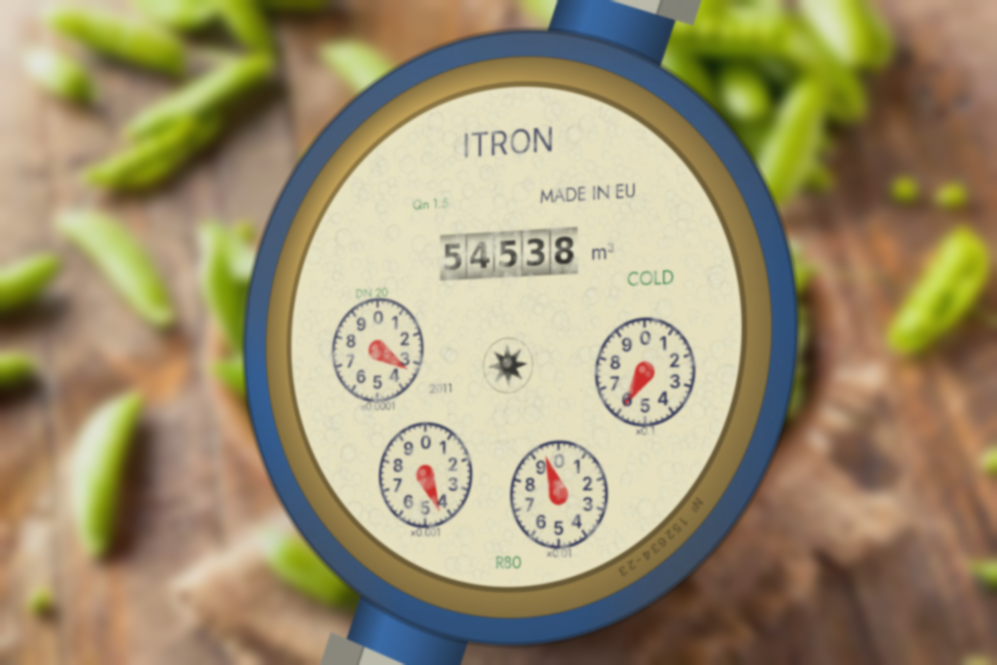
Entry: 54538.5943m³
